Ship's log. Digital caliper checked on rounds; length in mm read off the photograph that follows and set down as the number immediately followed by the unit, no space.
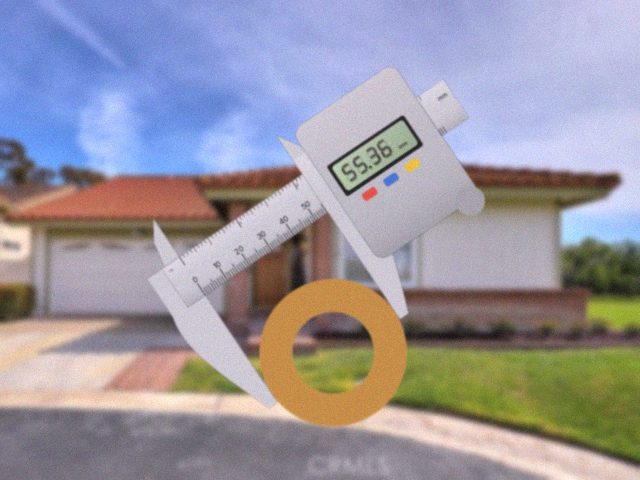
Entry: 55.36mm
